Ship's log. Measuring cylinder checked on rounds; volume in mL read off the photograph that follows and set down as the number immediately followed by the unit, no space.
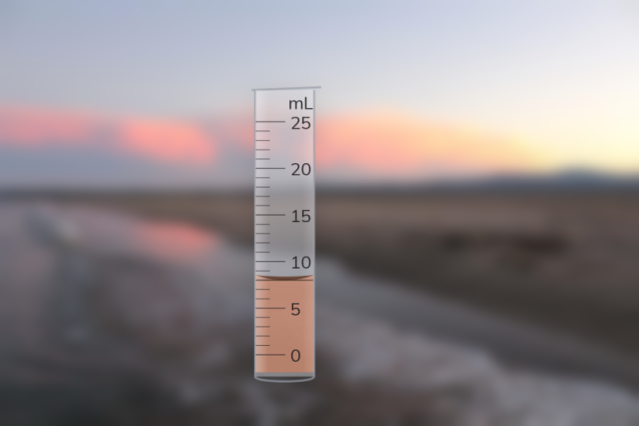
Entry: 8mL
